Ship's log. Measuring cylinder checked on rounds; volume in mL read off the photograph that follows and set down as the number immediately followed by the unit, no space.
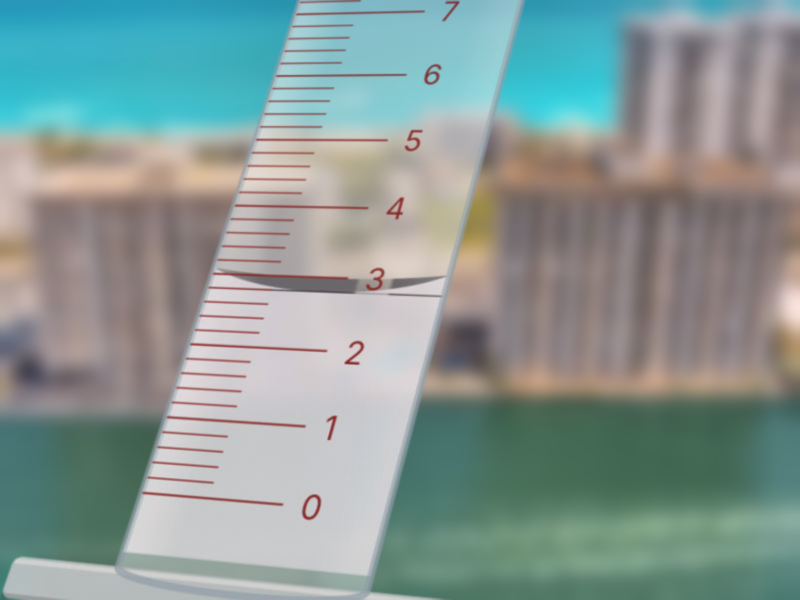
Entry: 2.8mL
